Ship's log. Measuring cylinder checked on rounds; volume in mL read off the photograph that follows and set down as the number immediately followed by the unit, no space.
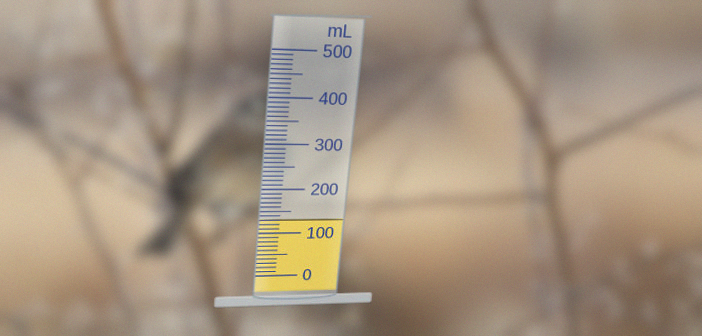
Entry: 130mL
